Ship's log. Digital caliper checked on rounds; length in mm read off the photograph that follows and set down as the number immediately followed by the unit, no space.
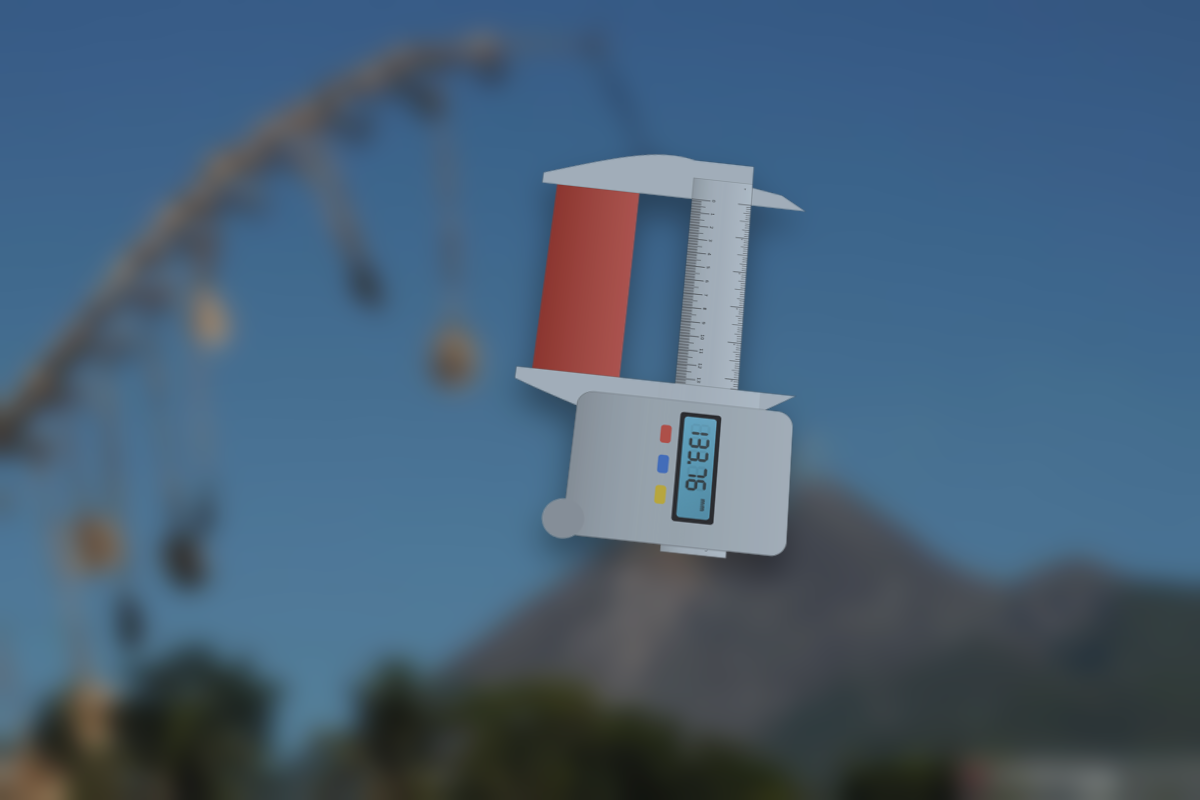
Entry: 133.76mm
